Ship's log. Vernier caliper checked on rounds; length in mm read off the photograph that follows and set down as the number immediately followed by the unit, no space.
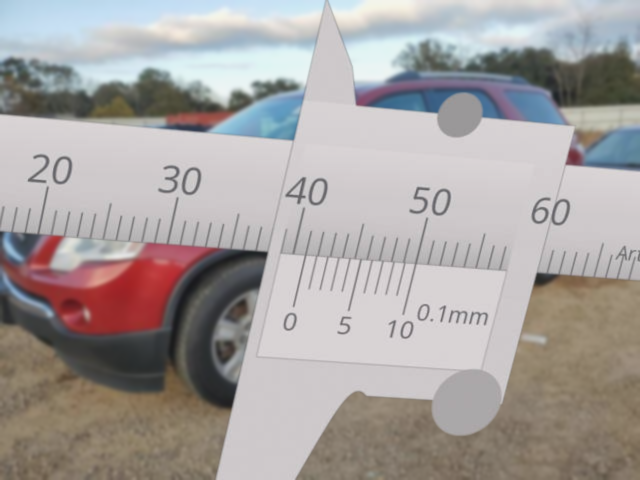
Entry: 41.0mm
